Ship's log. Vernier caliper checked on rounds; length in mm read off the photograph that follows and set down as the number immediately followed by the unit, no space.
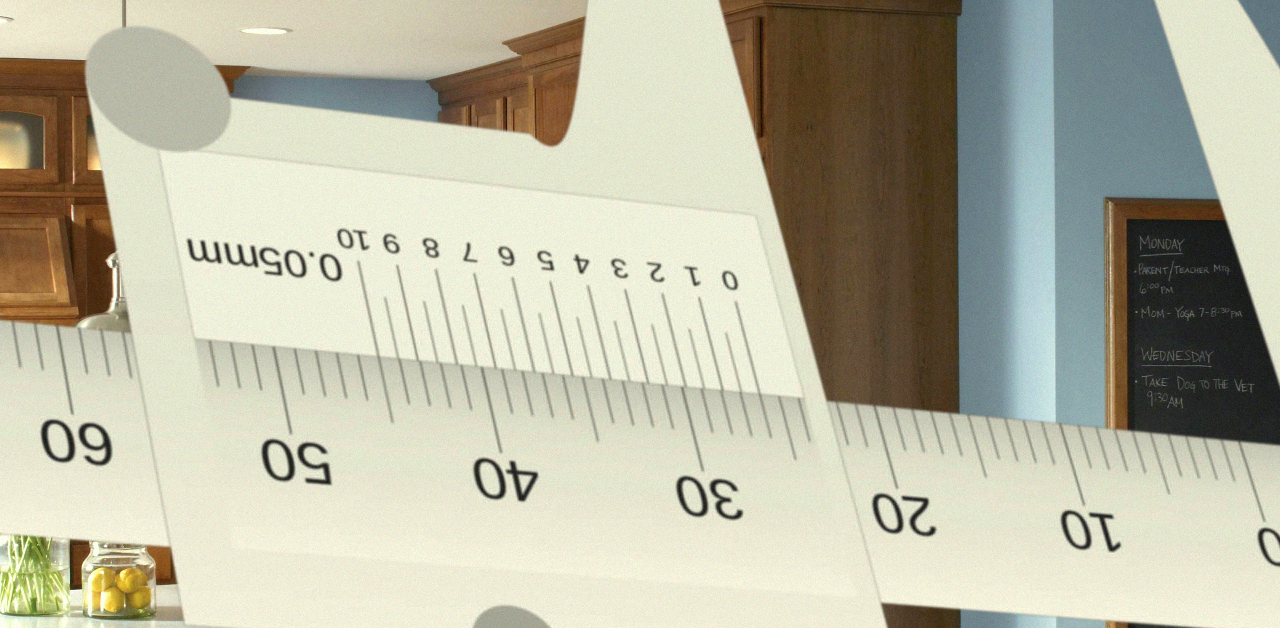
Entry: 26.0mm
